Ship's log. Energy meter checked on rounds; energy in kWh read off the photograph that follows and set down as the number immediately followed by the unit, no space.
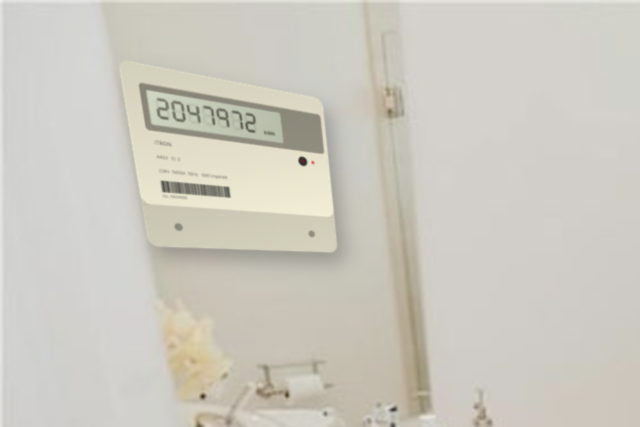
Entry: 2047972kWh
